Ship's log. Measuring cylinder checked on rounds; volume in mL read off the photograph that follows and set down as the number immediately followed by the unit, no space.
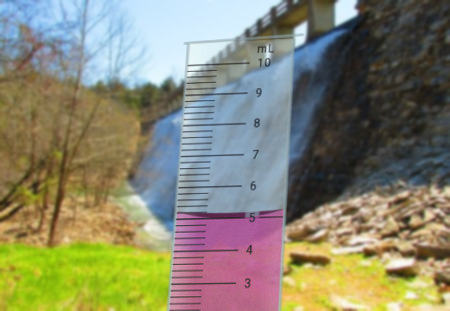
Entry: 5mL
